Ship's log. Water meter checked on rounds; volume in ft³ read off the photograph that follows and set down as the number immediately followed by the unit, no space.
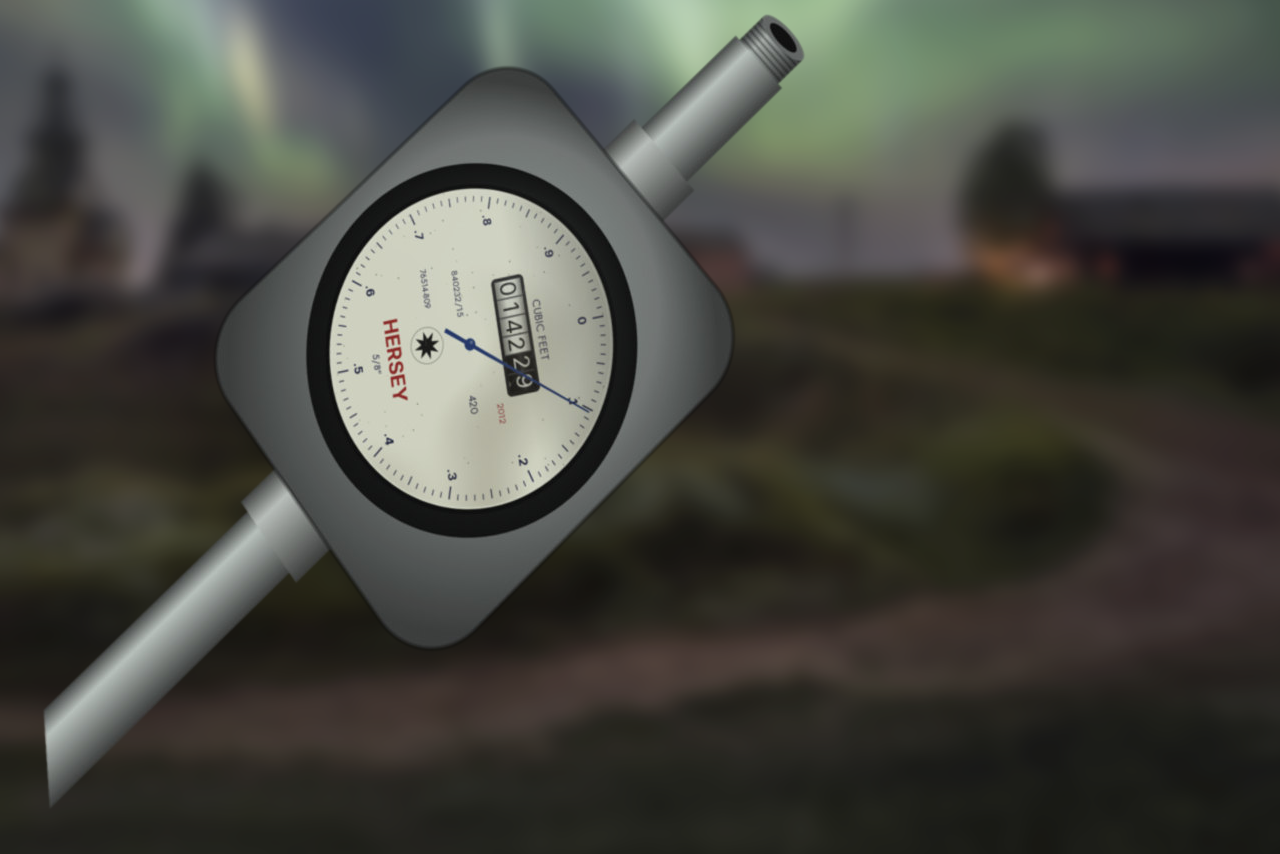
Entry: 14229.10ft³
